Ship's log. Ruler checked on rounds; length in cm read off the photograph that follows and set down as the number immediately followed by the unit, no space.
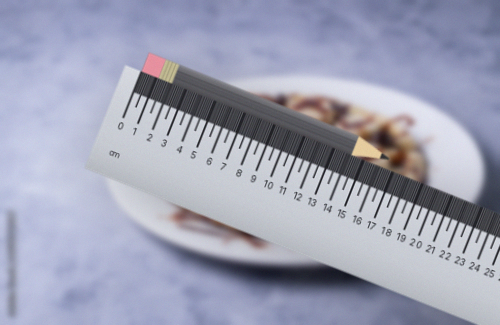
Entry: 16.5cm
